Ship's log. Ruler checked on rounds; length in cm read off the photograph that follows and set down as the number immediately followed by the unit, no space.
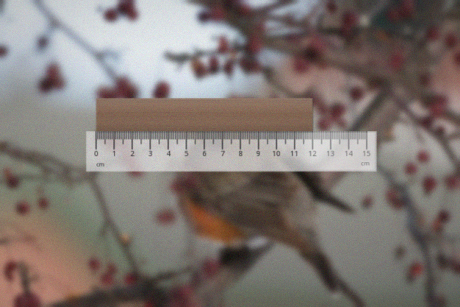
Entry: 12cm
